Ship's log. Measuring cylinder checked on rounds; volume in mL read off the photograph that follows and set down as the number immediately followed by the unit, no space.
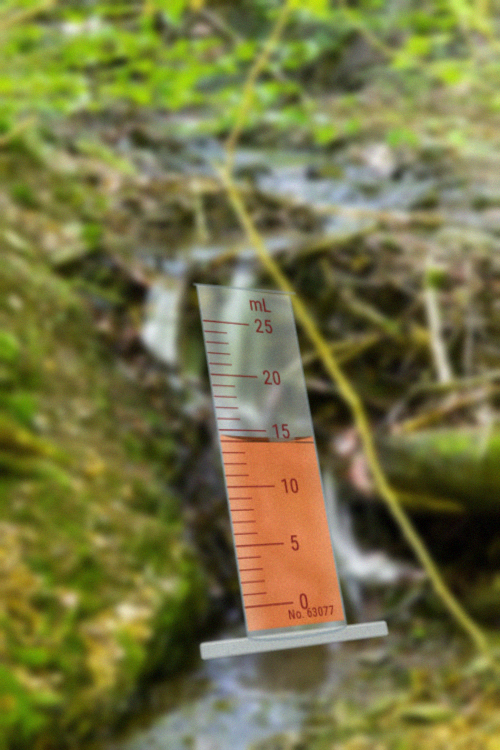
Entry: 14mL
